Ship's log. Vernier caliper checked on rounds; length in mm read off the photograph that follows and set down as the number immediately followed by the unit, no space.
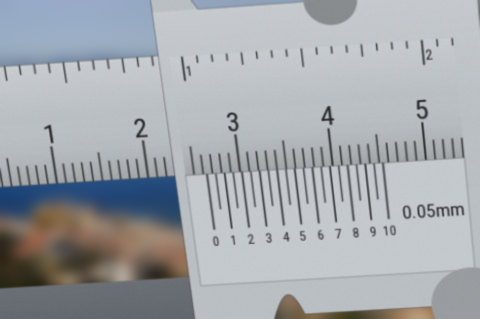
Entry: 26.4mm
